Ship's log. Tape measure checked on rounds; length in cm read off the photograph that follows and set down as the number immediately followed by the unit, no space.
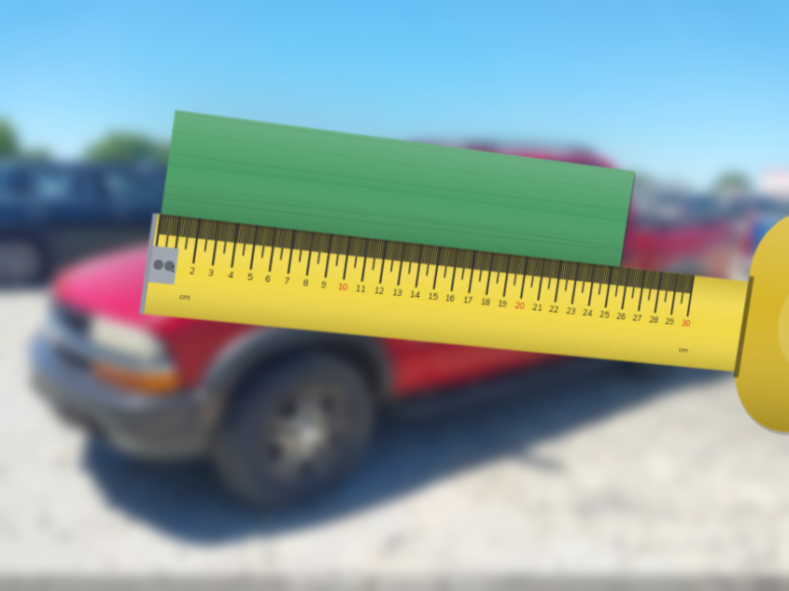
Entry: 25.5cm
